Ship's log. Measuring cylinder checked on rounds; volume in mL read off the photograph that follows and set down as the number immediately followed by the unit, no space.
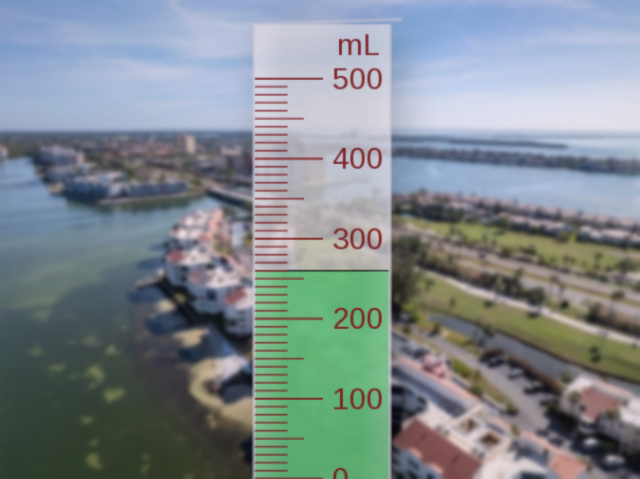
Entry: 260mL
